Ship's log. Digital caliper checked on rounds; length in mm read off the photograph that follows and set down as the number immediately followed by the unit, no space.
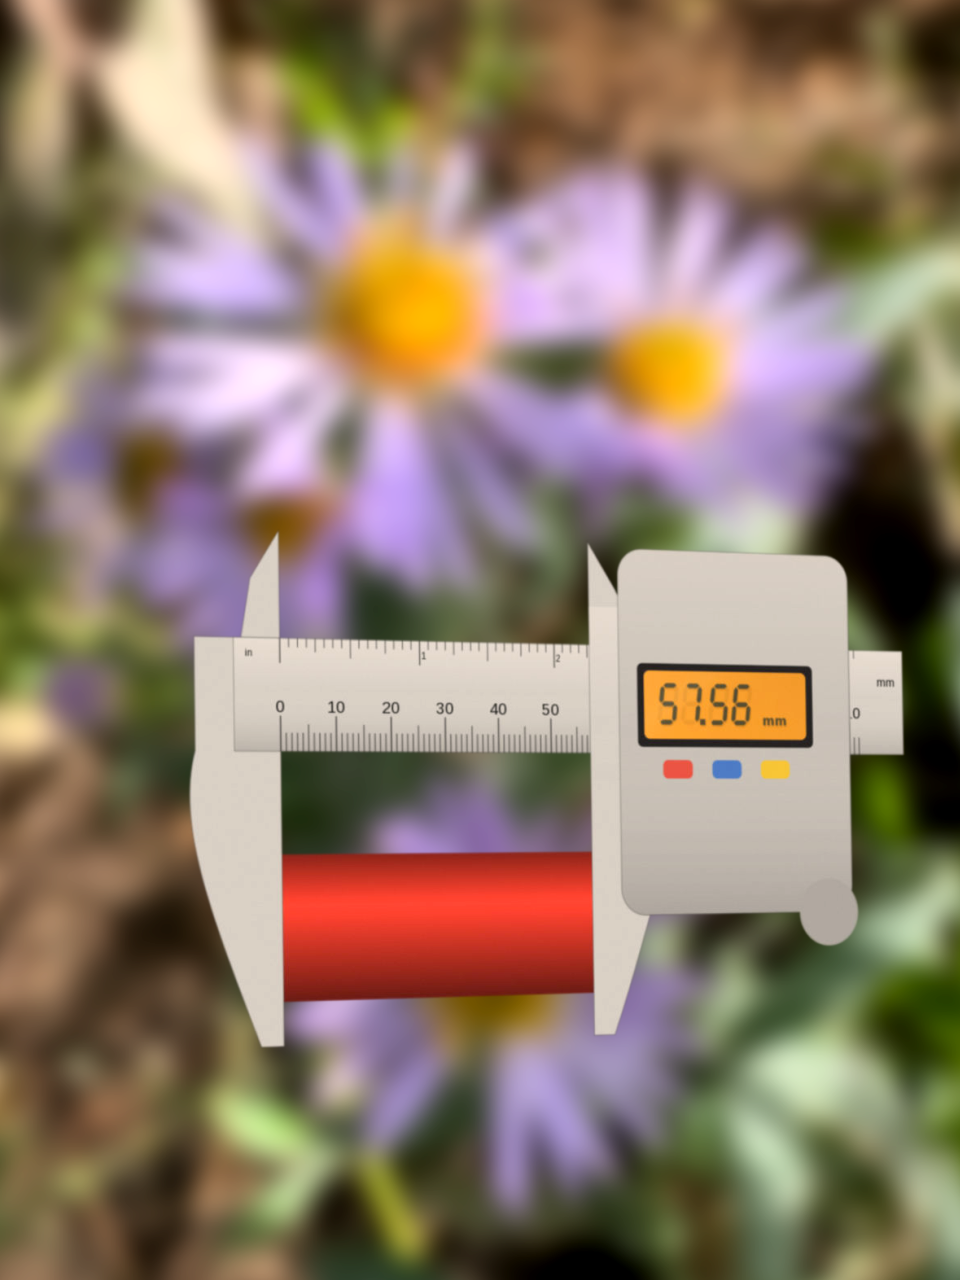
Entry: 57.56mm
